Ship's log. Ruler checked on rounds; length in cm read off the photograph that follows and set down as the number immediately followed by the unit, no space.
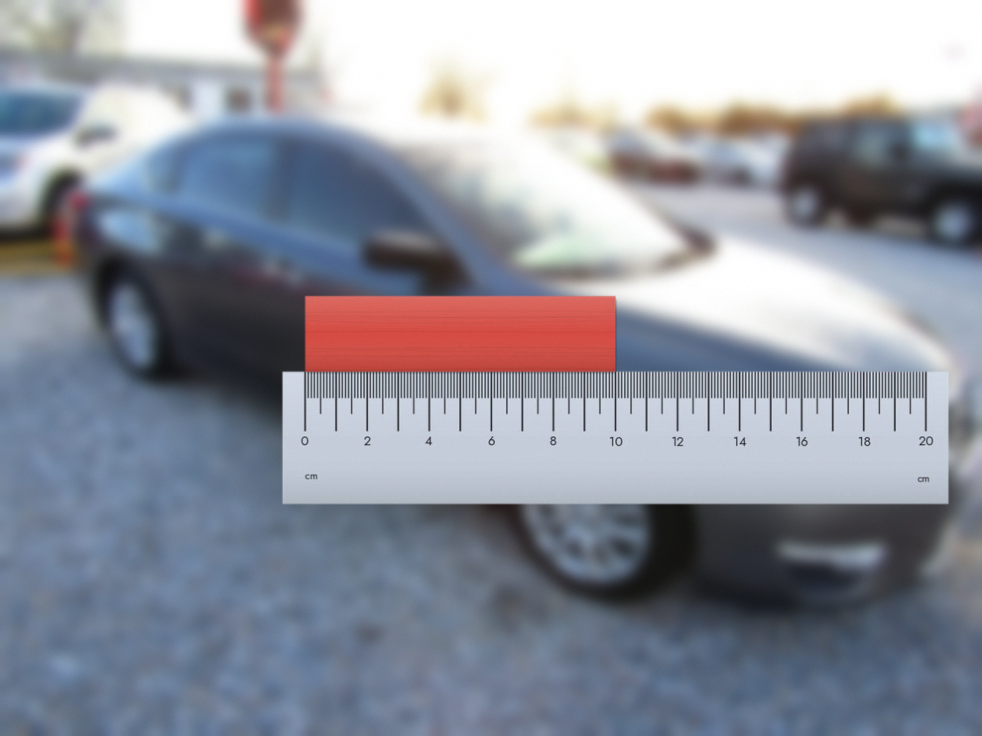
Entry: 10cm
